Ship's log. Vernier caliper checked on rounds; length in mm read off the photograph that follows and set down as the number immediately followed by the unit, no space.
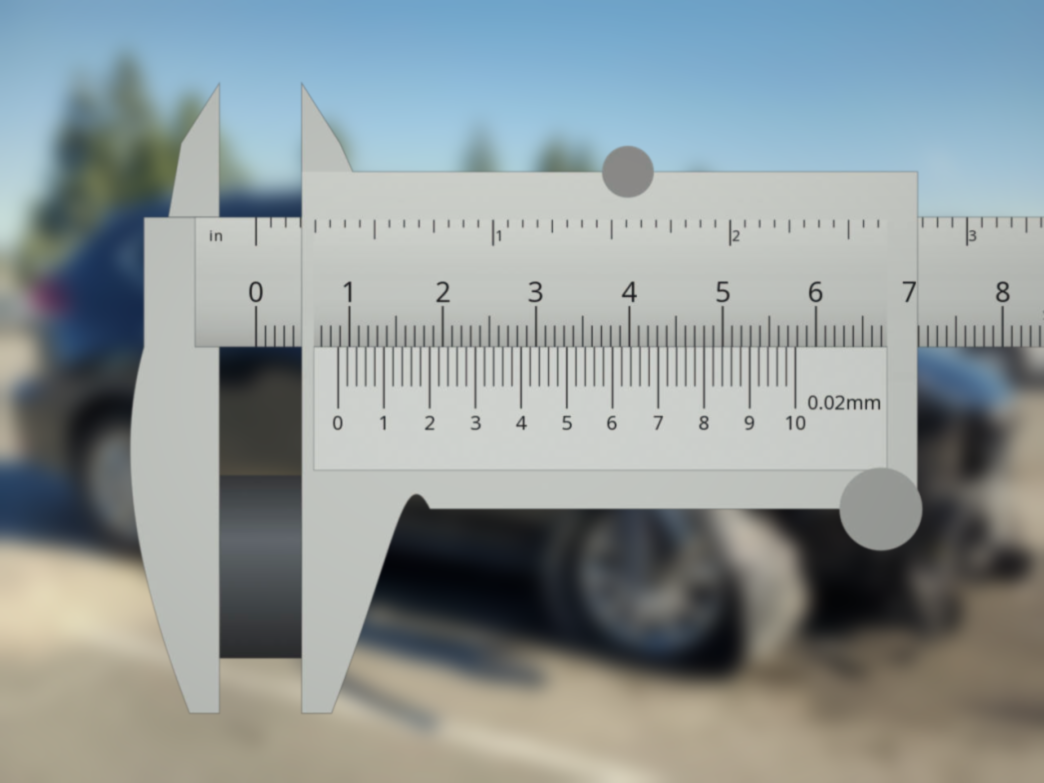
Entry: 8.8mm
